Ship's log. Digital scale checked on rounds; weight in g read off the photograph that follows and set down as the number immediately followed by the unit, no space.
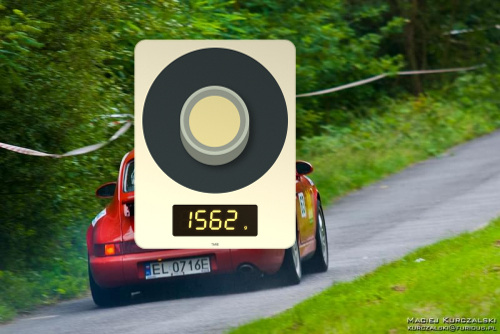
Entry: 1562g
